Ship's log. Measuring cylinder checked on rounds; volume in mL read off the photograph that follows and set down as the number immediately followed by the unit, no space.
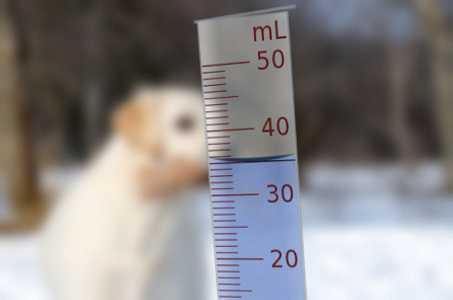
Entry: 35mL
